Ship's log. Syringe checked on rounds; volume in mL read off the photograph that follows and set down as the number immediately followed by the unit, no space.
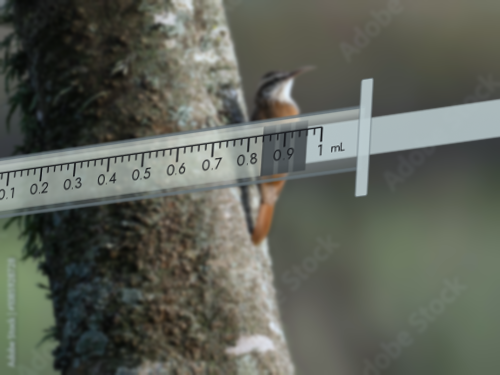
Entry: 0.84mL
